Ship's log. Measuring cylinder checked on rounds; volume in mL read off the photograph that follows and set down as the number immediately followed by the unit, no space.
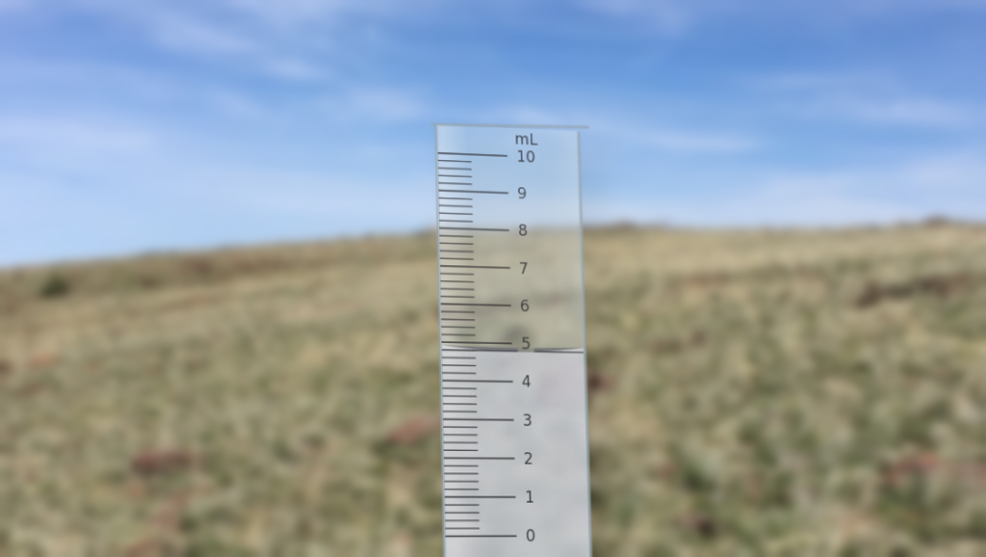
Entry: 4.8mL
